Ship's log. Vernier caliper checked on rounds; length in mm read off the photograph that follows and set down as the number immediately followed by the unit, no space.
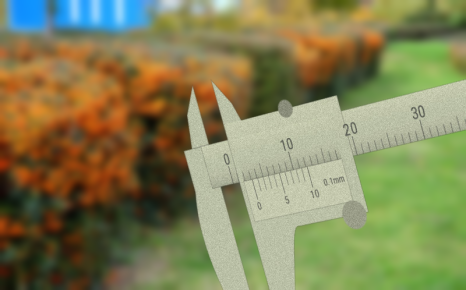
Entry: 3.2mm
